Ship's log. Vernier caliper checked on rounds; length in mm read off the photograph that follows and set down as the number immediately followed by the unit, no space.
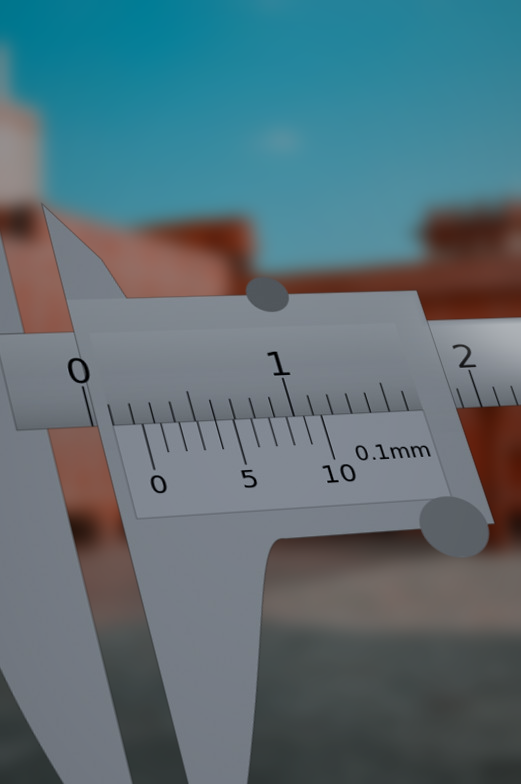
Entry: 2.4mm
